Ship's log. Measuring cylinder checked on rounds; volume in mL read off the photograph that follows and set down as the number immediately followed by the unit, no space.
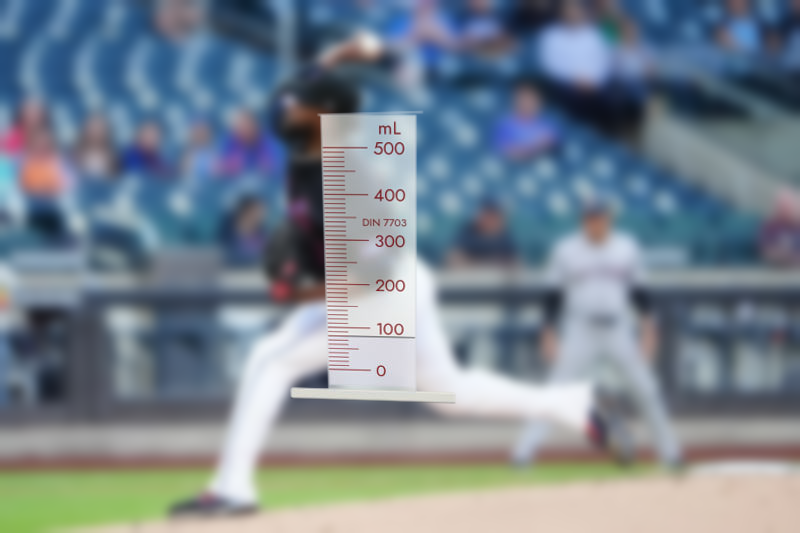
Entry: 80mL
